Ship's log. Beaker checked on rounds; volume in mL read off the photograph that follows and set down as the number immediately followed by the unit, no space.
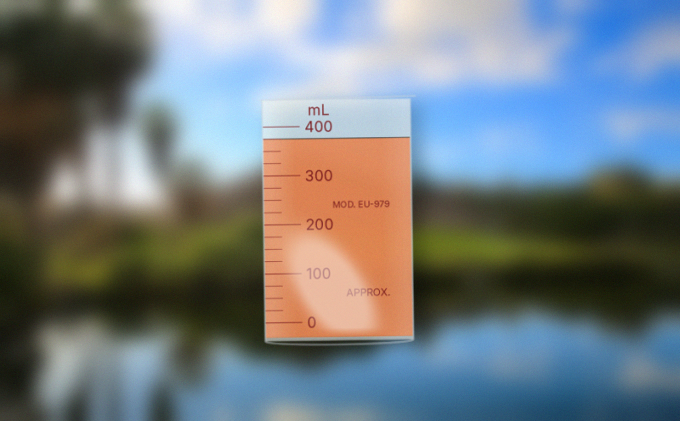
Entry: 375mL
